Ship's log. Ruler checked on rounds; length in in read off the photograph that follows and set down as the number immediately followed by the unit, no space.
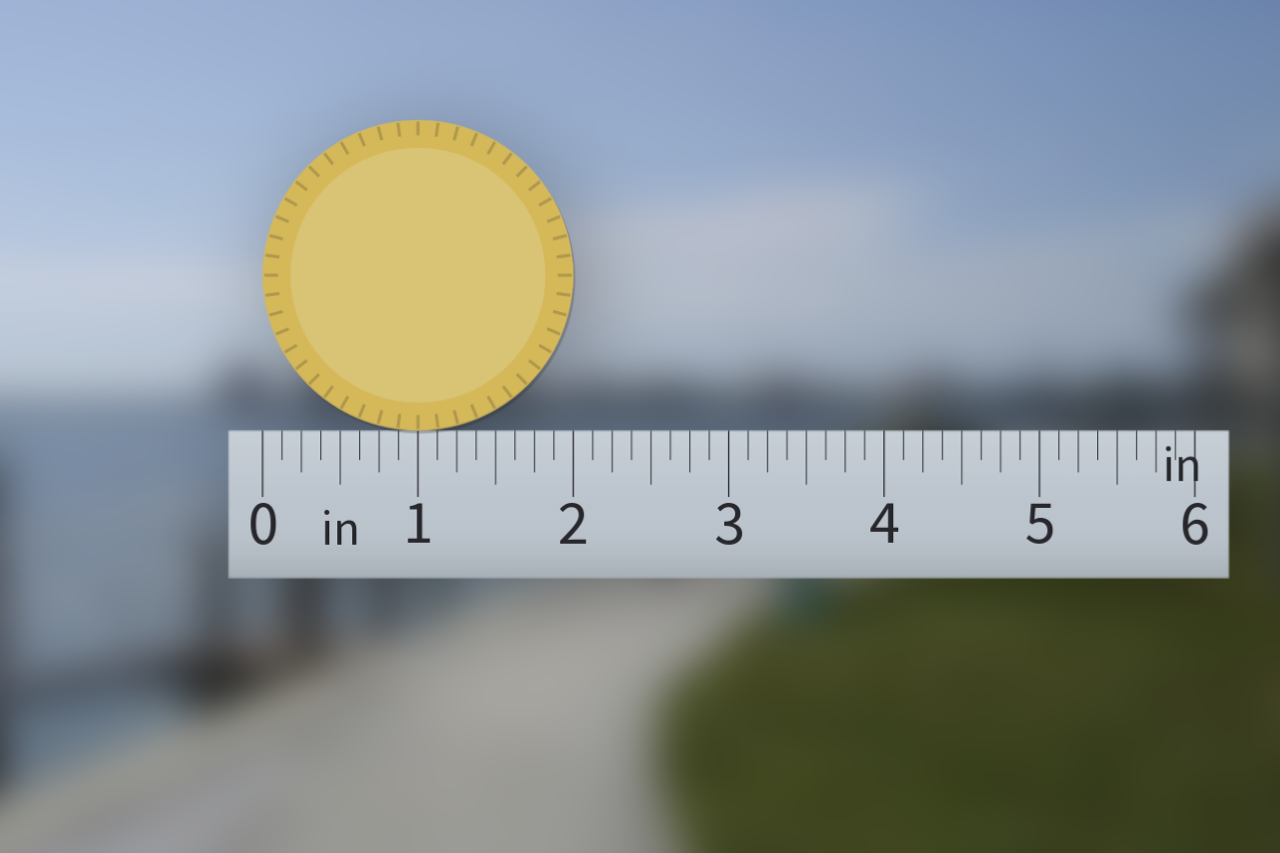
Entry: 2in
